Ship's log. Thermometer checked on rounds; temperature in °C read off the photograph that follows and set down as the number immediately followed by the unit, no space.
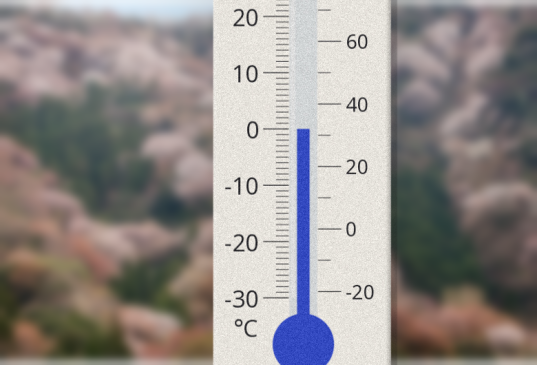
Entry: 0°C
